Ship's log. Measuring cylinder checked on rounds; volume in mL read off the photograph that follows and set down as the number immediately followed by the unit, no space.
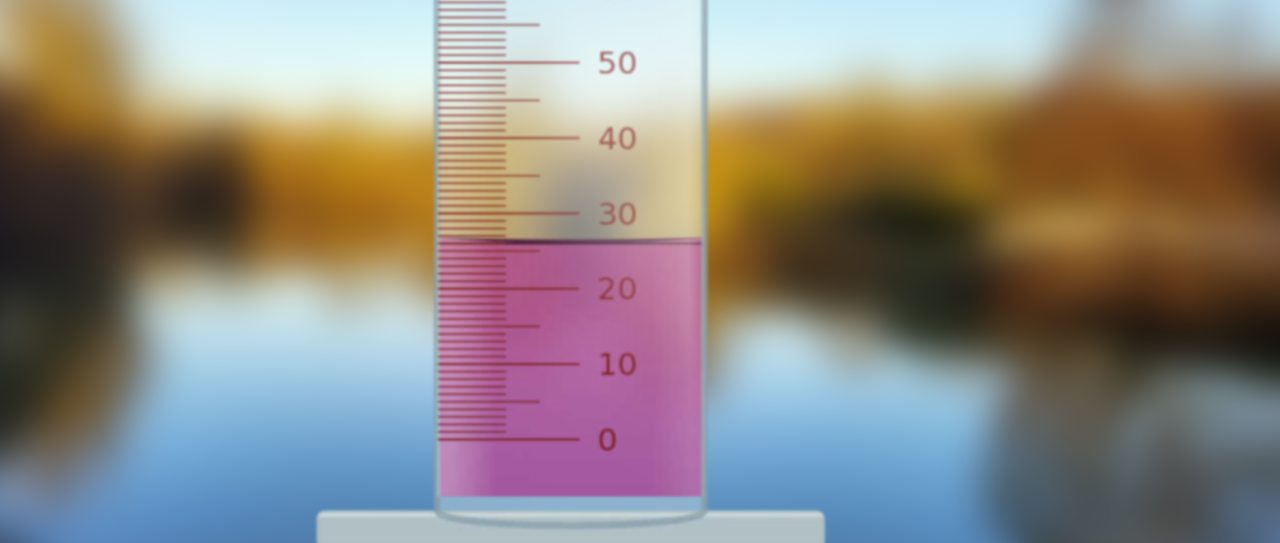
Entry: 26mL
